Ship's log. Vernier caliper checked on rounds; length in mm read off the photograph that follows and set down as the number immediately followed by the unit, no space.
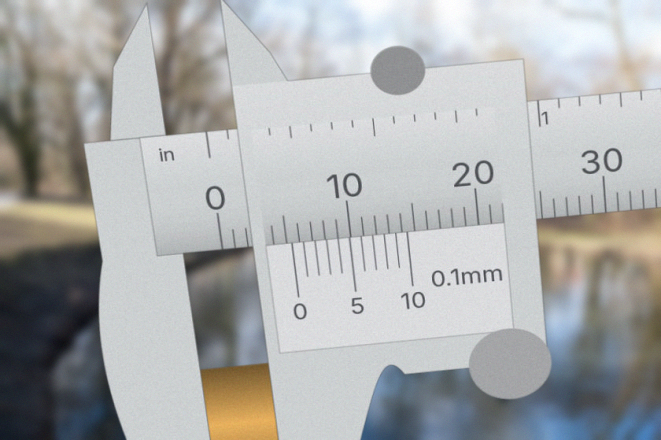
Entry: 5.4mm
